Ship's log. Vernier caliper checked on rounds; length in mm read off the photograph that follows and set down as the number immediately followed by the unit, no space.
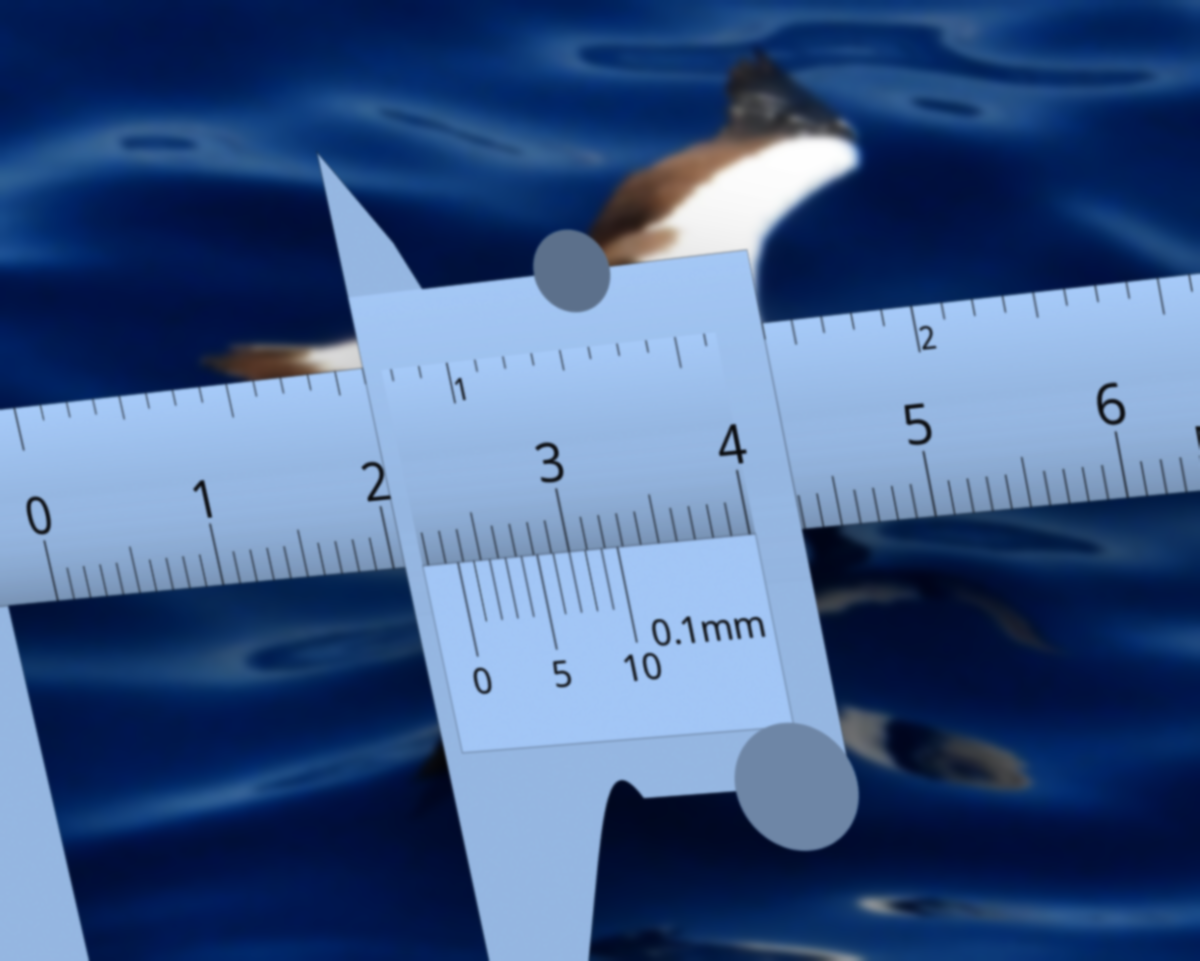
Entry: 23.7mm
